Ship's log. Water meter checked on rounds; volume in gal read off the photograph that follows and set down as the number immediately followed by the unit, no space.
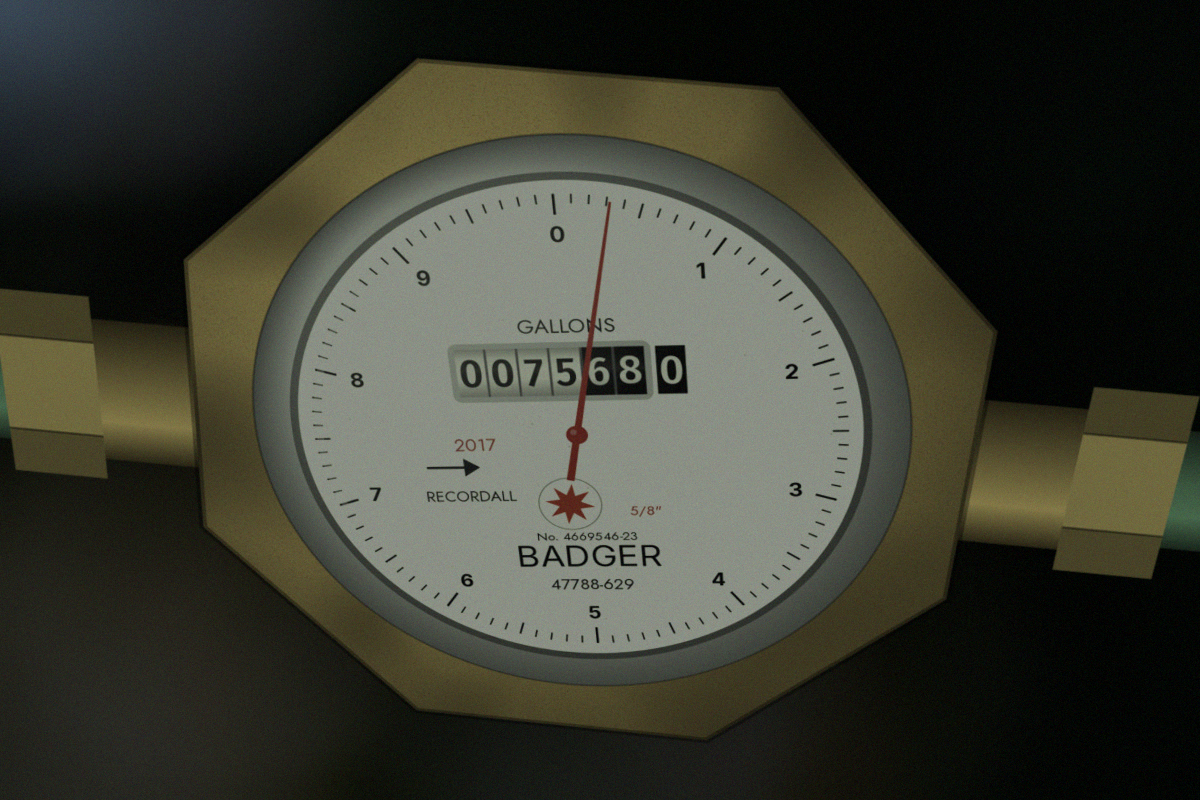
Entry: 75680.3gal
